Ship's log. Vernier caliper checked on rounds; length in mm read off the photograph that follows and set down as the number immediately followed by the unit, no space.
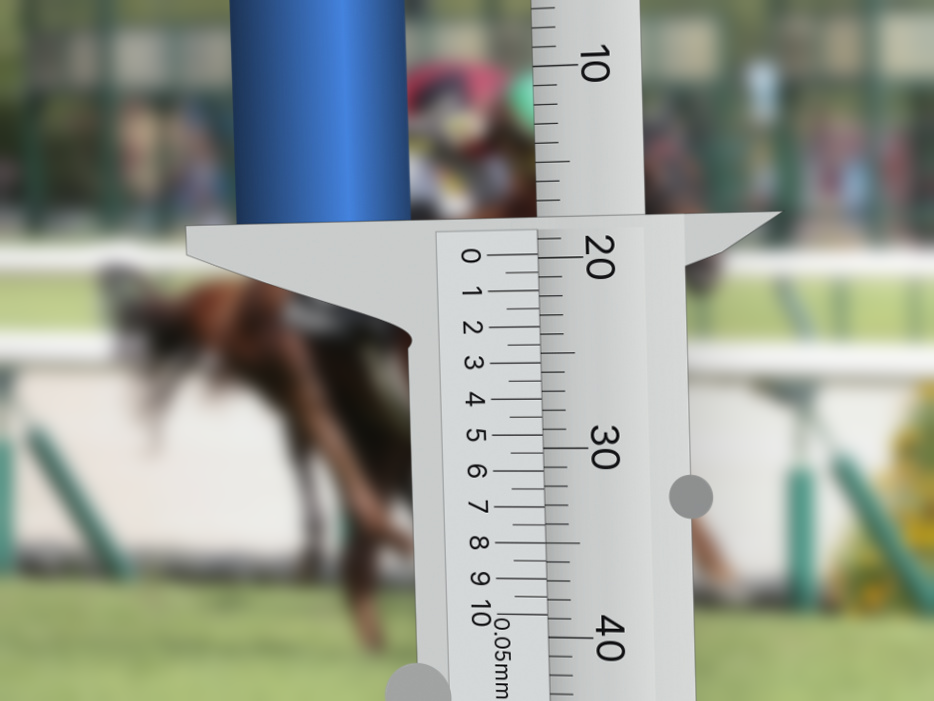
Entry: 19.8mm
